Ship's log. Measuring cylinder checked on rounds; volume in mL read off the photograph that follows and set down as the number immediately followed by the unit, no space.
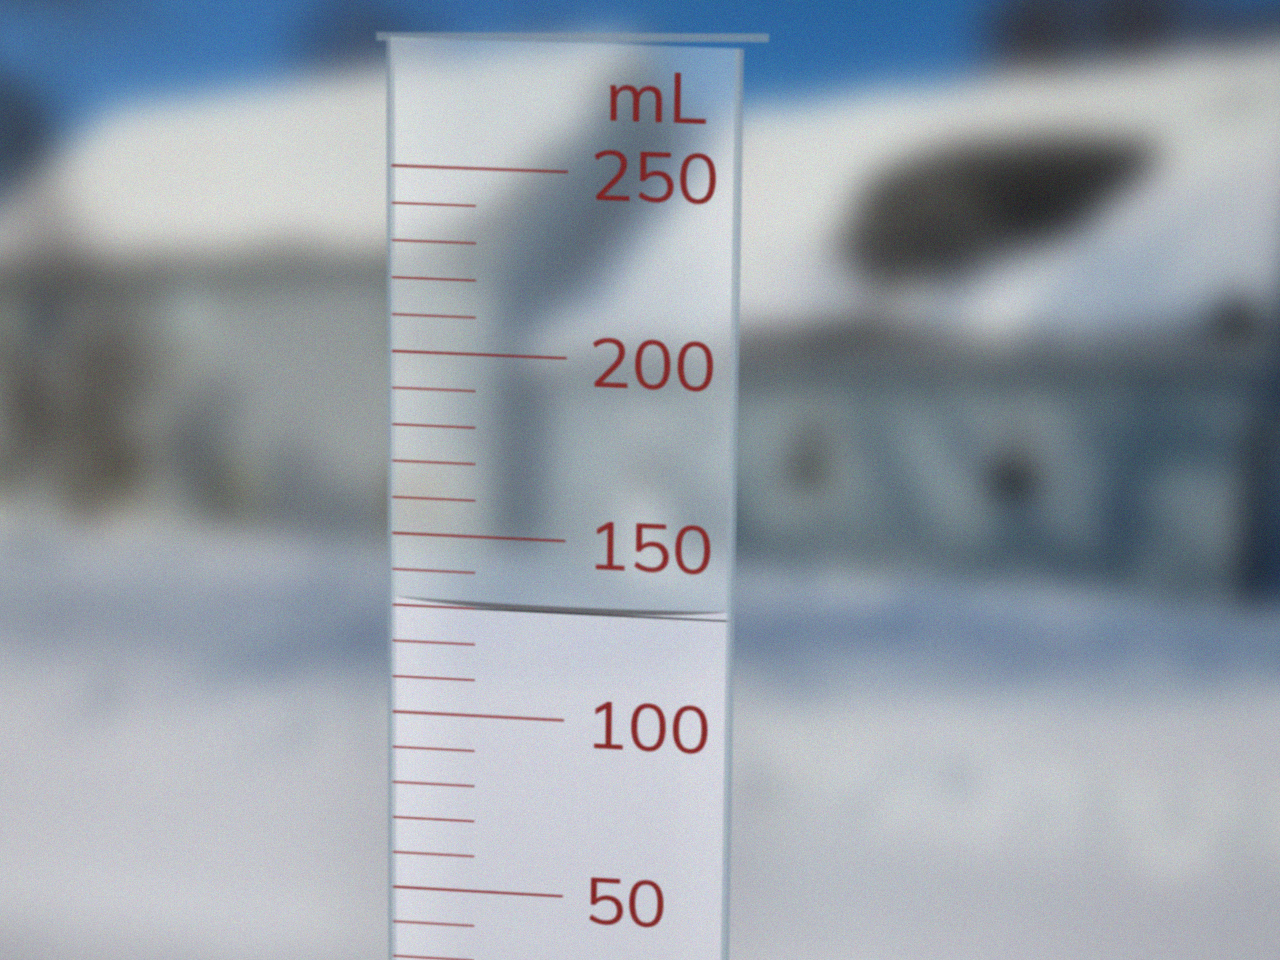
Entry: 130mL
